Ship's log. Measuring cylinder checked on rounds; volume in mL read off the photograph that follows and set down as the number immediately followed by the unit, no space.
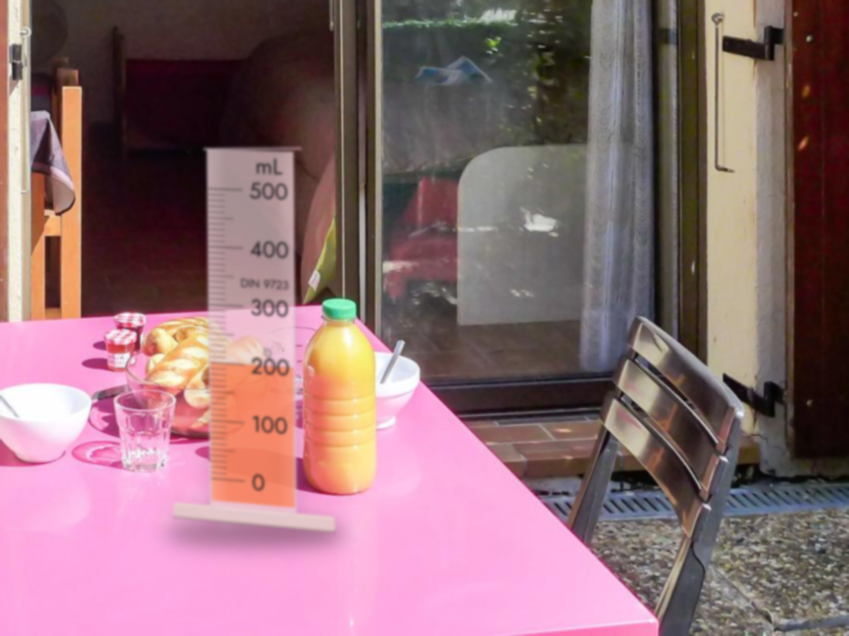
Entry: 200mL
